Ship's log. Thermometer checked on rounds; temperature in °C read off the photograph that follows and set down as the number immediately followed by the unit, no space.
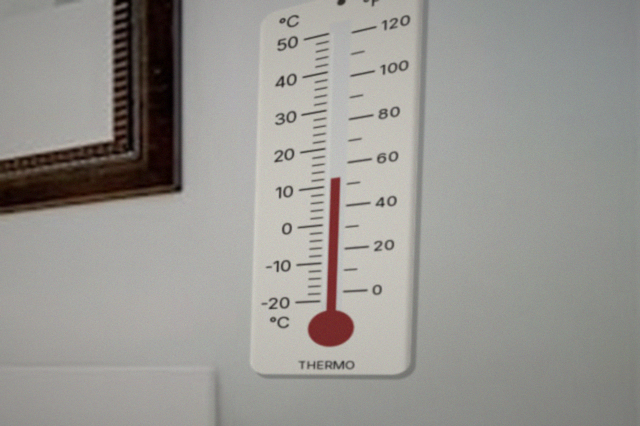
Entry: 12°C
